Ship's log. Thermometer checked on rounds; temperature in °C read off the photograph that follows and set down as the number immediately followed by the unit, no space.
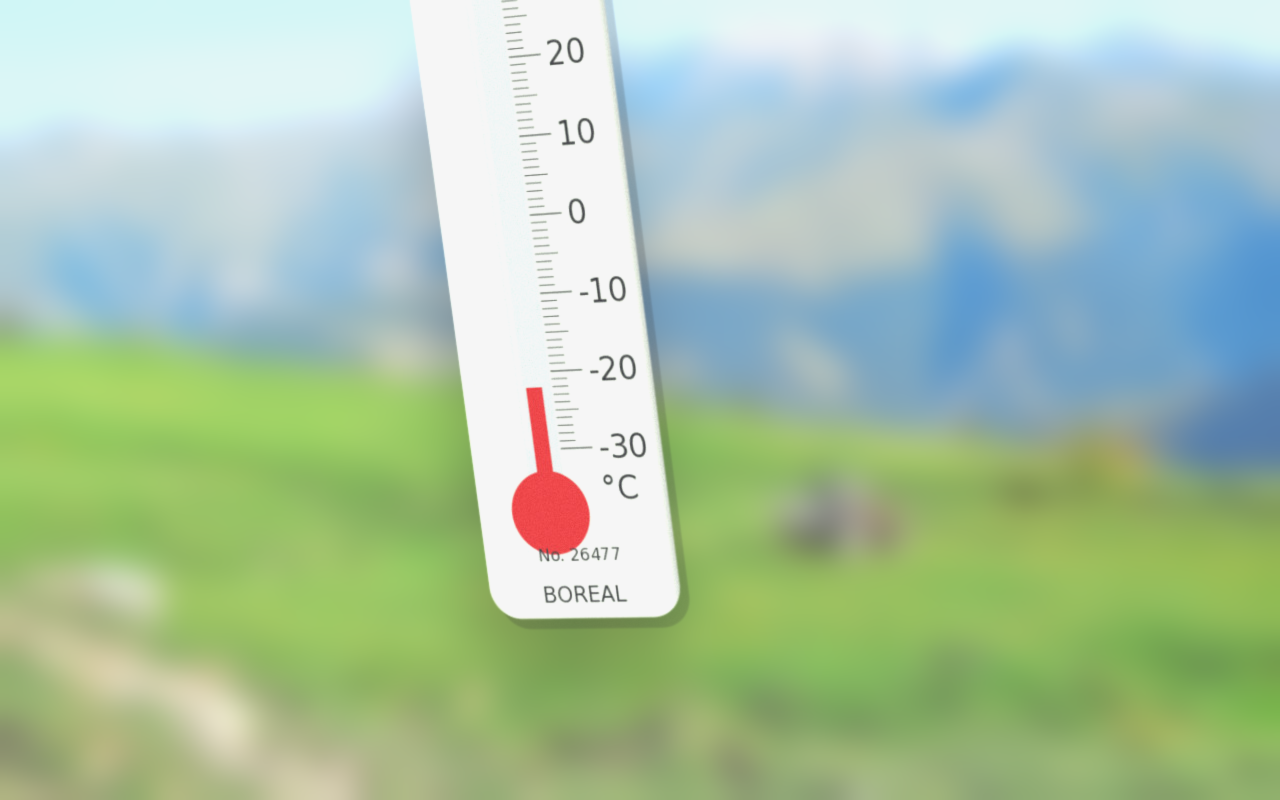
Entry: -22°C
